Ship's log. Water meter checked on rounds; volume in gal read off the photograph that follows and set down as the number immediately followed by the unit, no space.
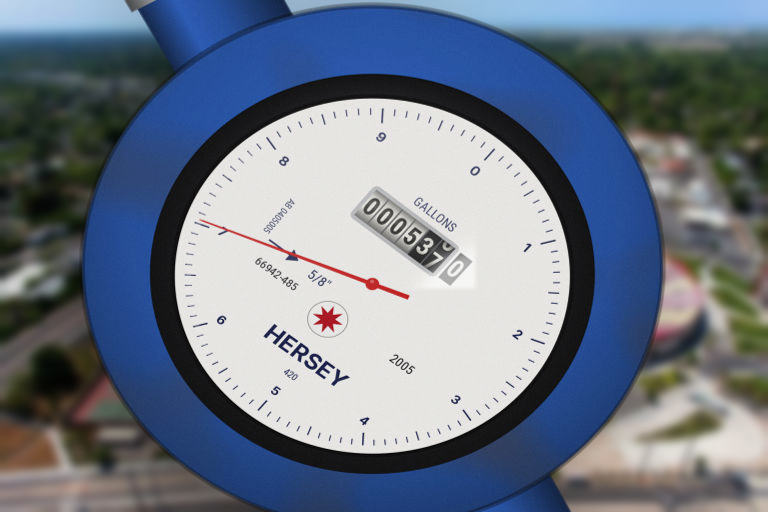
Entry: 5367.0gal
